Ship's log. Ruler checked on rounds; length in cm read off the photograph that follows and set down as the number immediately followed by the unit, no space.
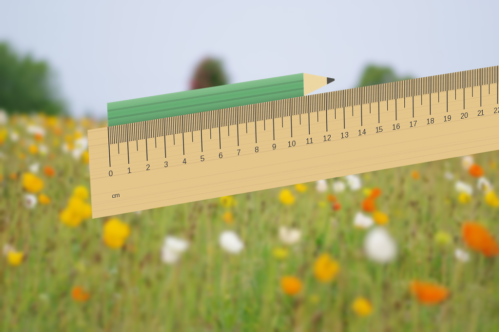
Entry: 12.5cm
